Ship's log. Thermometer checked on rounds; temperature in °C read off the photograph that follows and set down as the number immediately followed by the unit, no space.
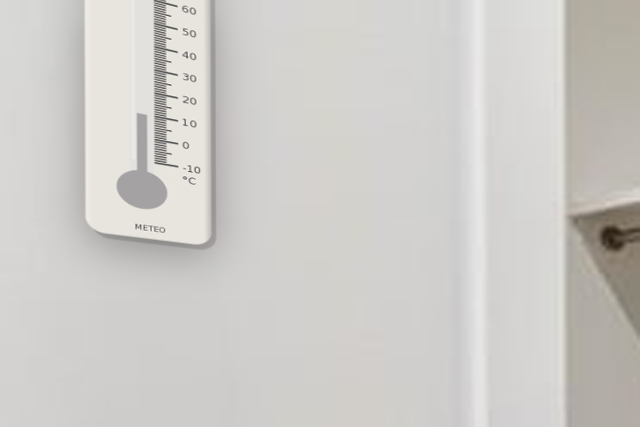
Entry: 10°C
